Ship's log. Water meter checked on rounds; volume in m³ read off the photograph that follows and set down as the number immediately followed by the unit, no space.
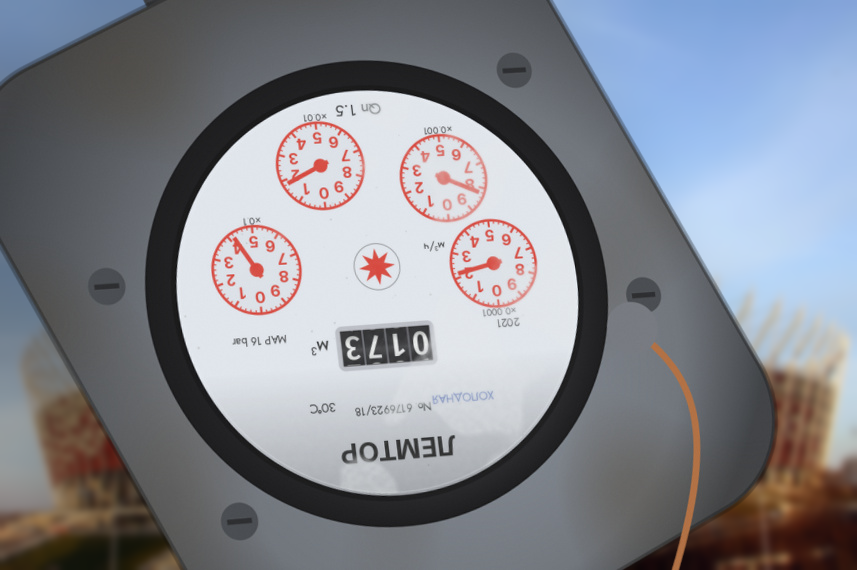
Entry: 173.4182m³
